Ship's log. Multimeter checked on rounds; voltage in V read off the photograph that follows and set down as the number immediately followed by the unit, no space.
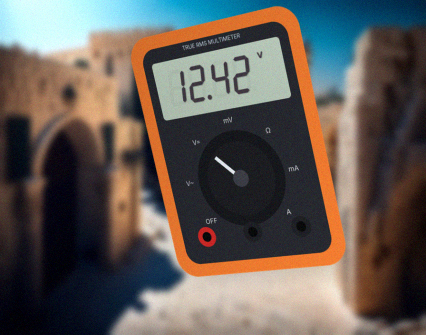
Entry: 12.42V
